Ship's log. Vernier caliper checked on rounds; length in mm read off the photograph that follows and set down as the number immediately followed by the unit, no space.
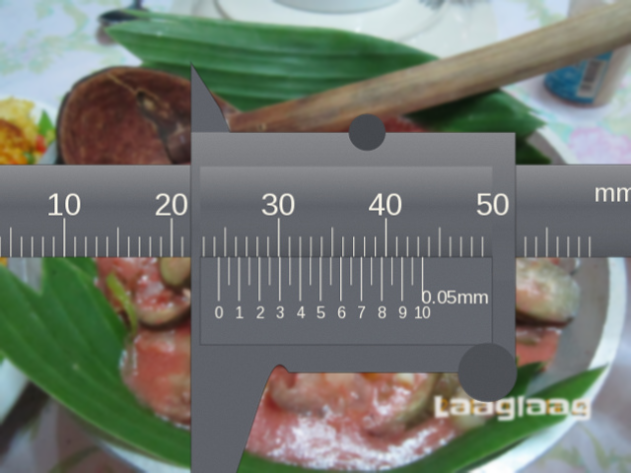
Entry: 24.4mm
